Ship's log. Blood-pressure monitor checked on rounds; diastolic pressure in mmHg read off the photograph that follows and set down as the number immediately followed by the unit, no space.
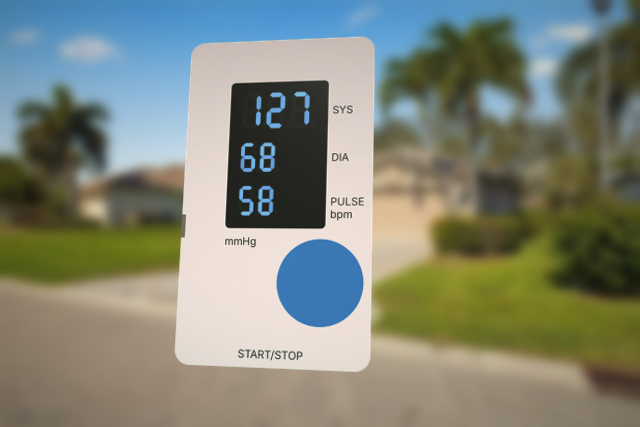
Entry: 68mmHg
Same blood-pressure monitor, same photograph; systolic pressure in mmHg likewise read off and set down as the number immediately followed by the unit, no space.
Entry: 127mmHg
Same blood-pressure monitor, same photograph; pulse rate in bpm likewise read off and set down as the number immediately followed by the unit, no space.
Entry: 58bpm
